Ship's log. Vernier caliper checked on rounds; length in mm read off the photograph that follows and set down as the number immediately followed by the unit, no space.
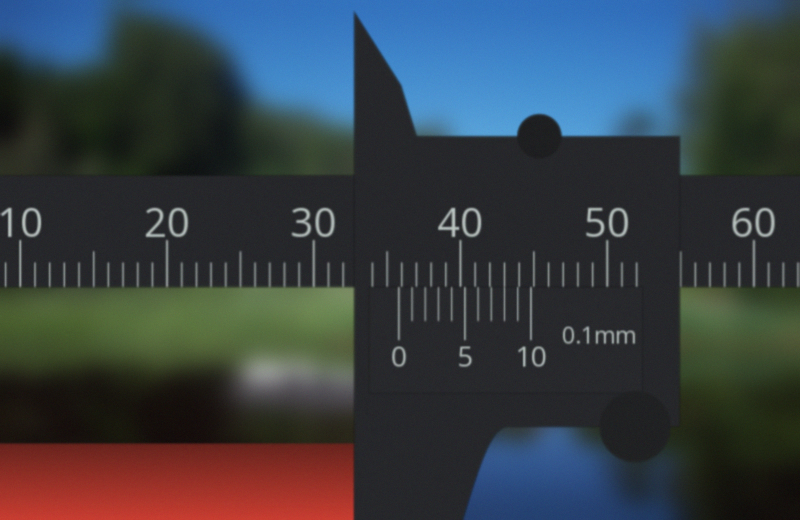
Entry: 35.8mm
